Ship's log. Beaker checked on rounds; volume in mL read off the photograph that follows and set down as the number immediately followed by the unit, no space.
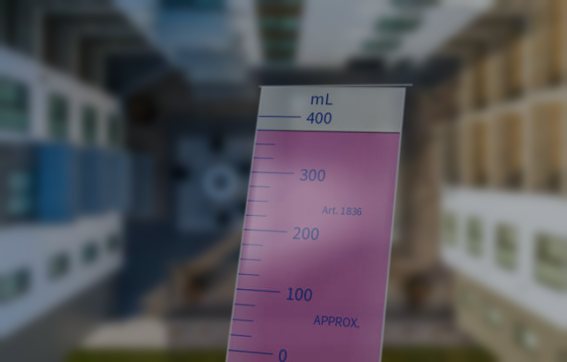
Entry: 375mL
